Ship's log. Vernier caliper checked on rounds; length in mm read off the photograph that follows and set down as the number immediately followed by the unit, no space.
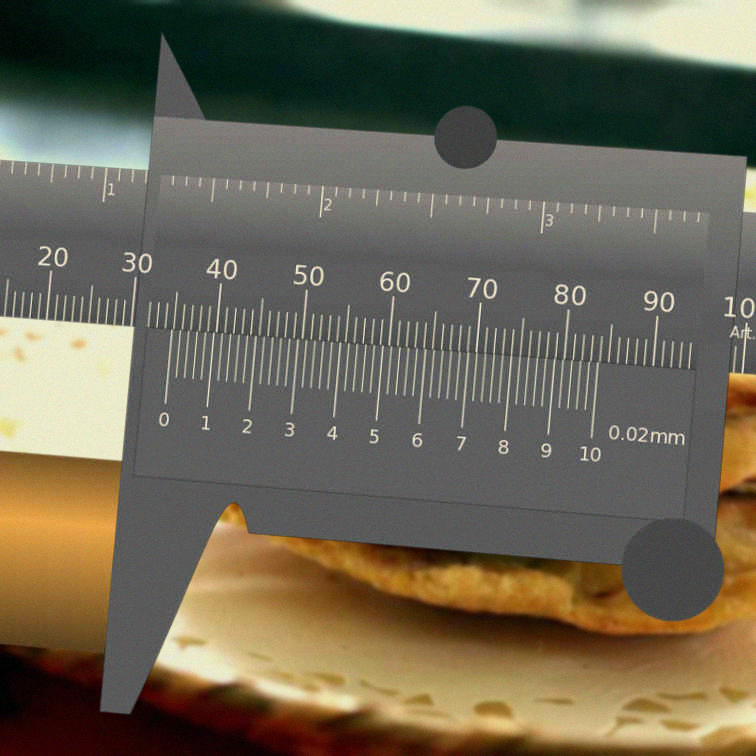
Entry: 34.8mm
